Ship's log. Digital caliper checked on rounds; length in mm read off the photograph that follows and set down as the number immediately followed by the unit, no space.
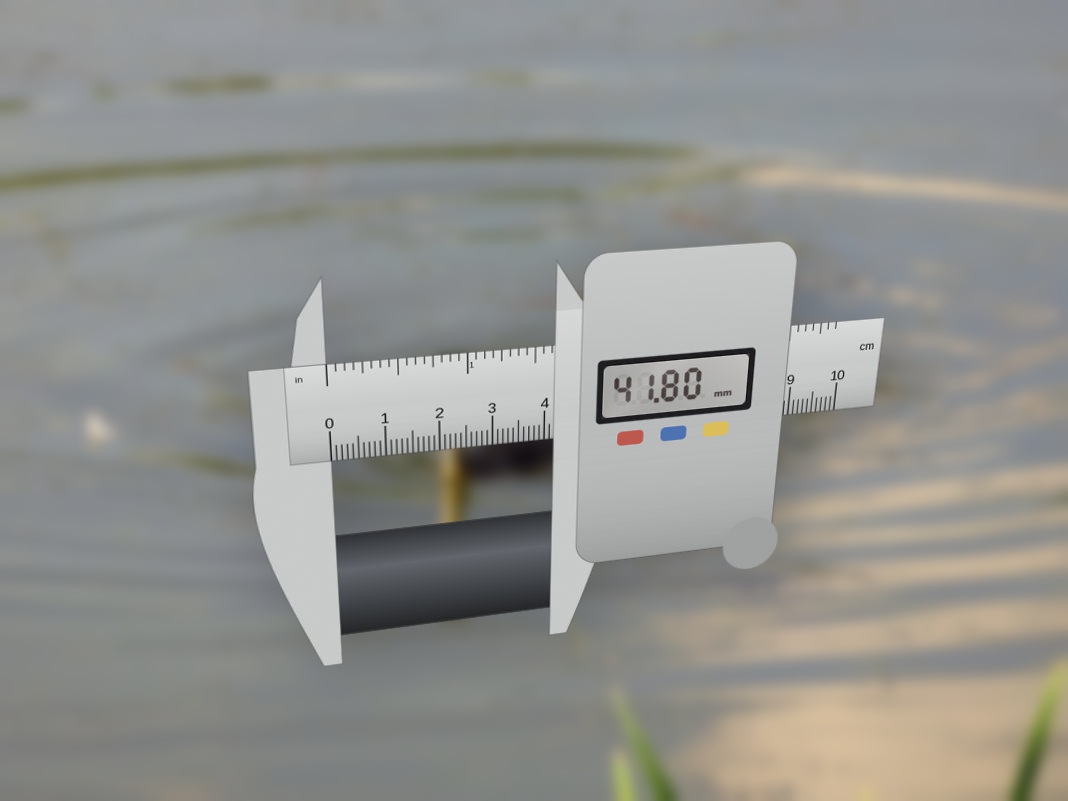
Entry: 41.80mm
